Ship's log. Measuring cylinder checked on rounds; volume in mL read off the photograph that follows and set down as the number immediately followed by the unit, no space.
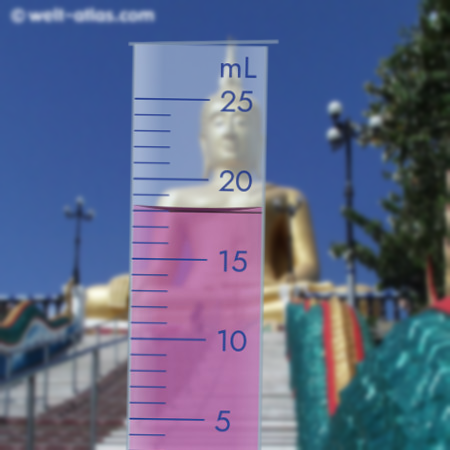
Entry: 18mL
